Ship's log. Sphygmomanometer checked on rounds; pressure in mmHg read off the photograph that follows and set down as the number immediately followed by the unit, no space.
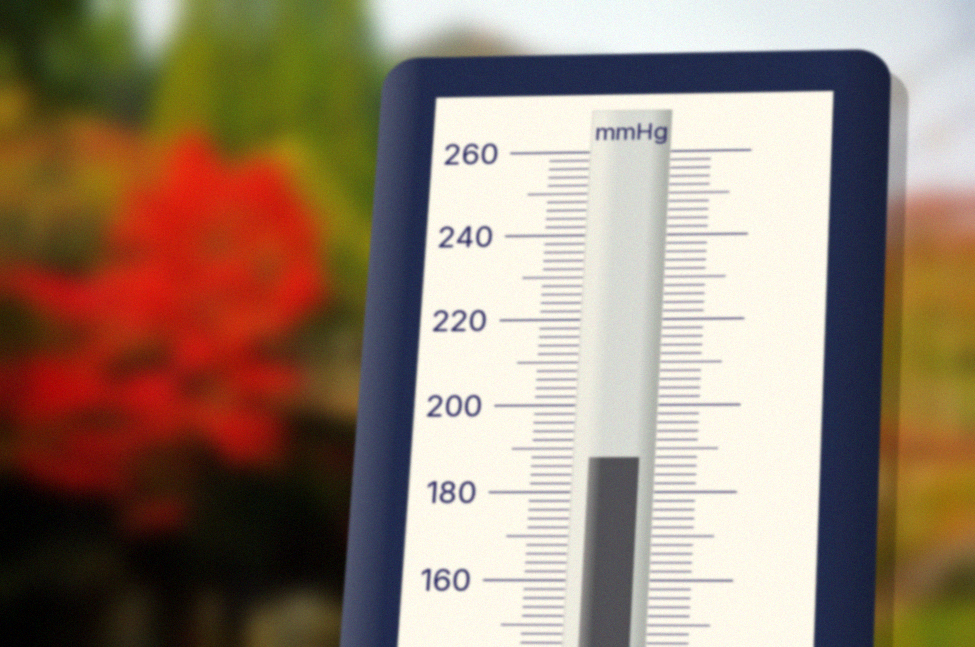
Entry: 188mmHg
